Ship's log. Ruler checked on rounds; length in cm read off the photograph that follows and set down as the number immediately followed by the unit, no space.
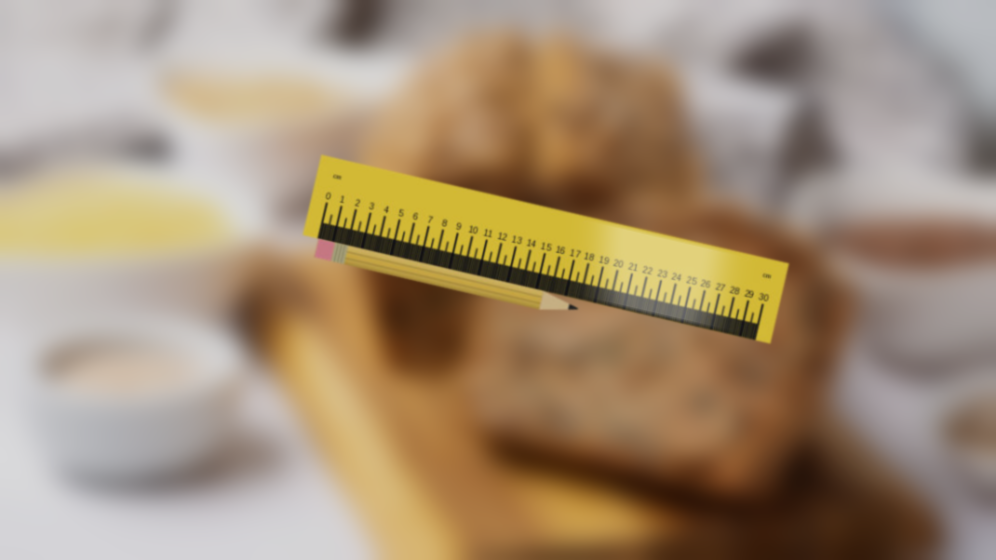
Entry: 18cm
